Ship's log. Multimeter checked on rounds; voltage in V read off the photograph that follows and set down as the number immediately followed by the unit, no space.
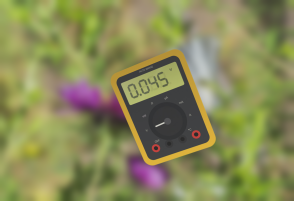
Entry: 0.045V
